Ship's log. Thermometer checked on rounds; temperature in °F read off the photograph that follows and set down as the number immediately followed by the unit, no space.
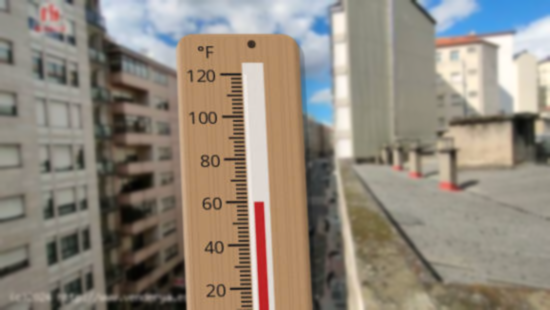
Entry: 60°F
